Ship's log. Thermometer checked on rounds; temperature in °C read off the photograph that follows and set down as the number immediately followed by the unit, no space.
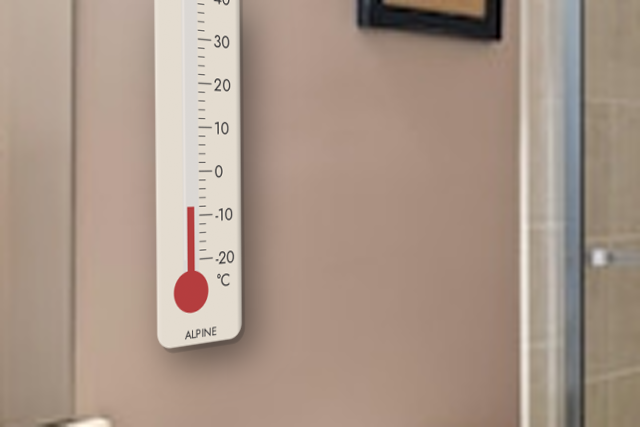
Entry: -8°C
